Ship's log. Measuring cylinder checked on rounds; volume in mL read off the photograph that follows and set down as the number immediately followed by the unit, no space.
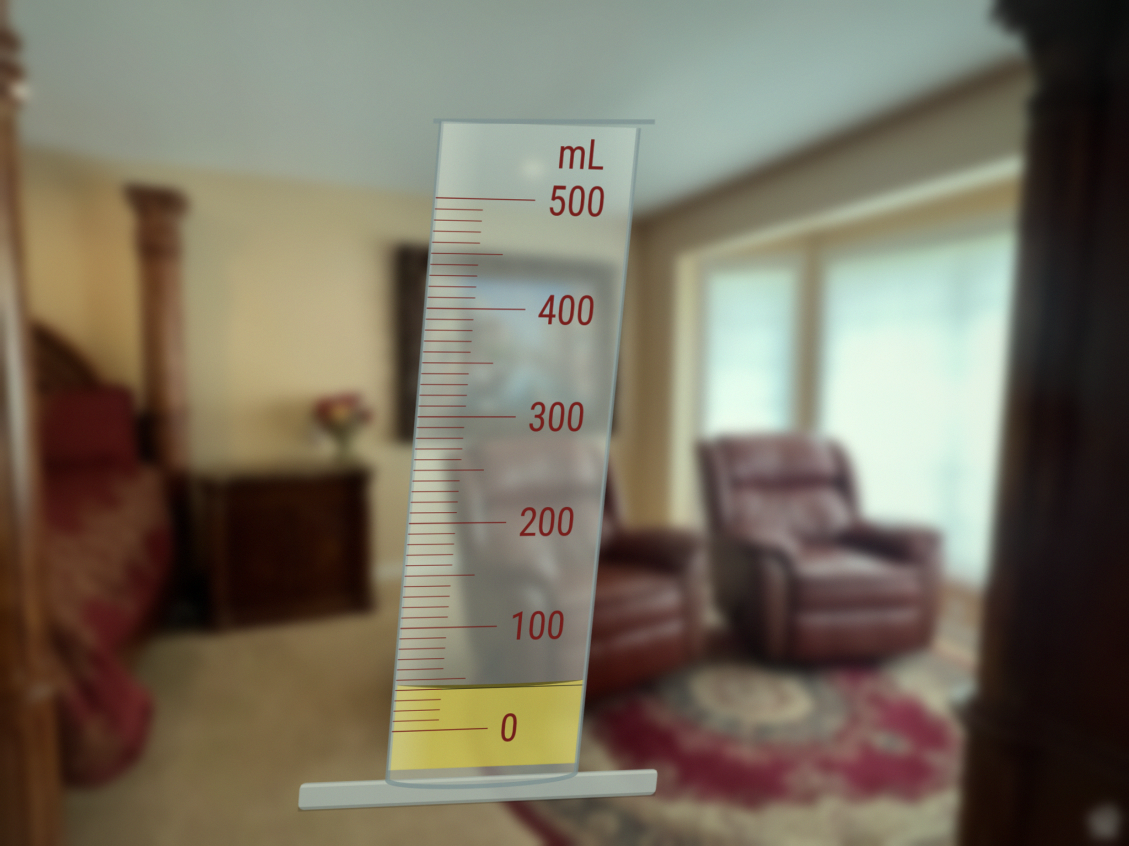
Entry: 40mL
